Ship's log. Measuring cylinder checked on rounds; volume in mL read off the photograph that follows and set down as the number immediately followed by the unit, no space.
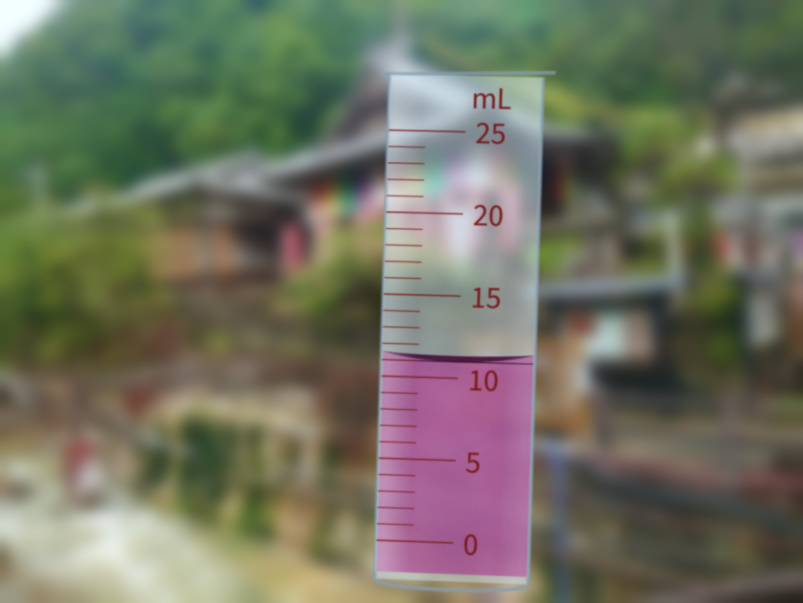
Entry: 11mL
